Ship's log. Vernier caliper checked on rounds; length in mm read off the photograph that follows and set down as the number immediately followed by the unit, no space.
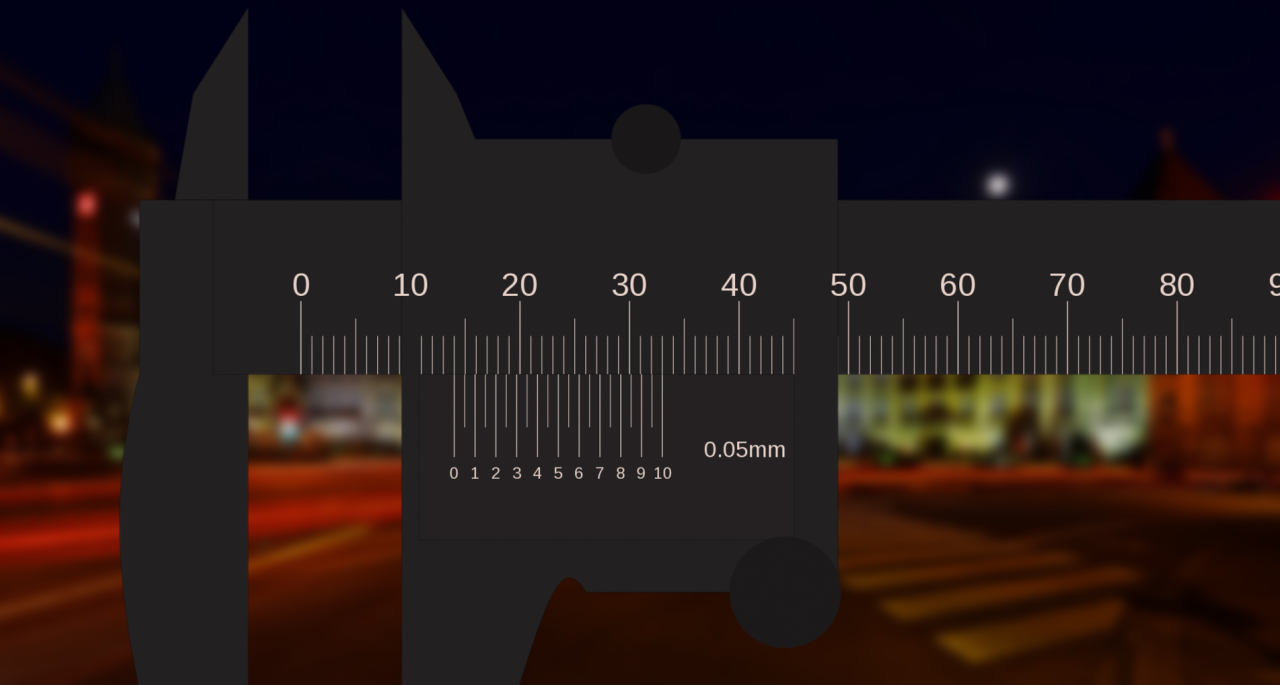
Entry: 14.0mm
